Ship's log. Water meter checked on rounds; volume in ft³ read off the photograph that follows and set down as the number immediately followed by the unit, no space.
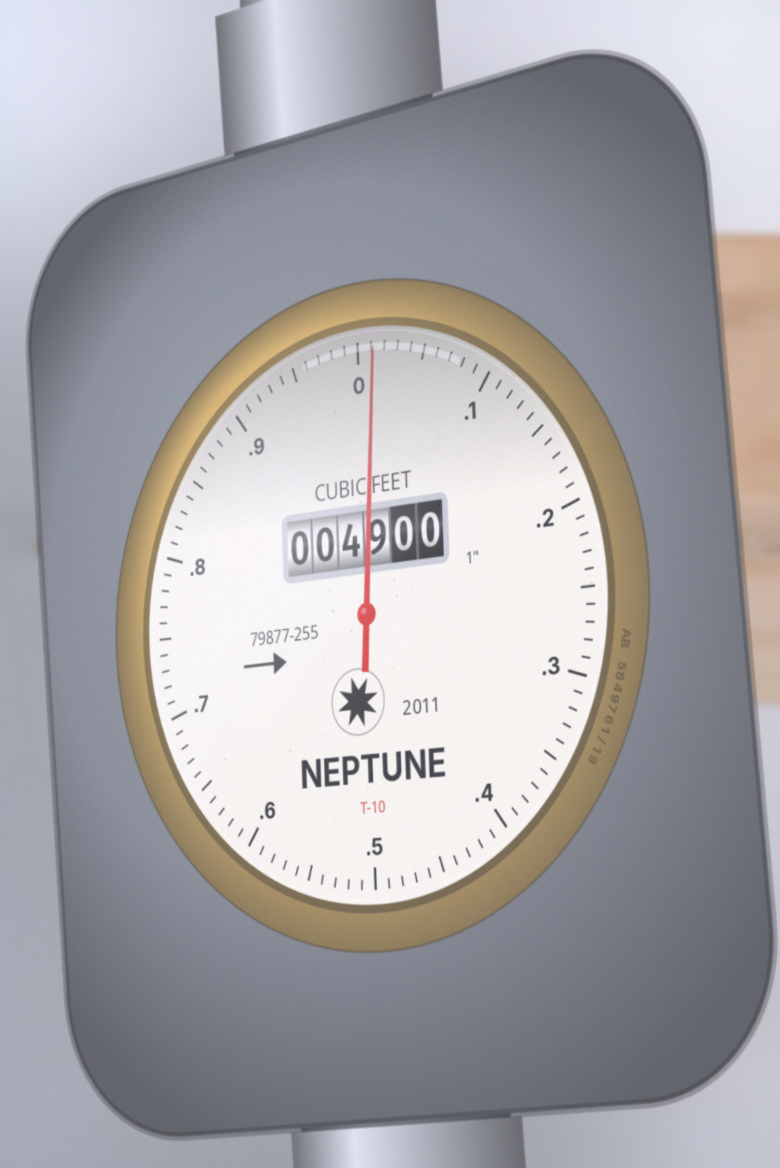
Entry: 4900.01ft³
